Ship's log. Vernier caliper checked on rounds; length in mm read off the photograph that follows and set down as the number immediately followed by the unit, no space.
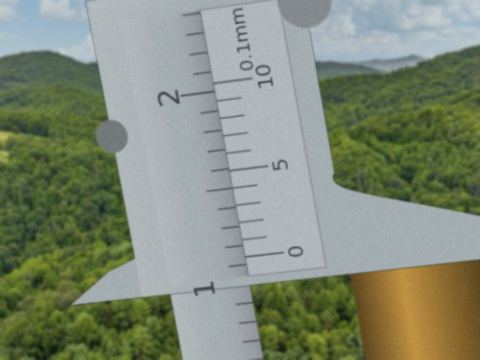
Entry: 11.4mm
